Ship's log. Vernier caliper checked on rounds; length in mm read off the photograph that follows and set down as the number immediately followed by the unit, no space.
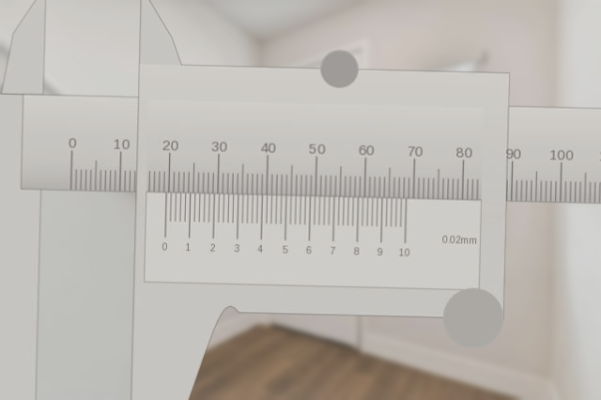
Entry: 19.5mm
